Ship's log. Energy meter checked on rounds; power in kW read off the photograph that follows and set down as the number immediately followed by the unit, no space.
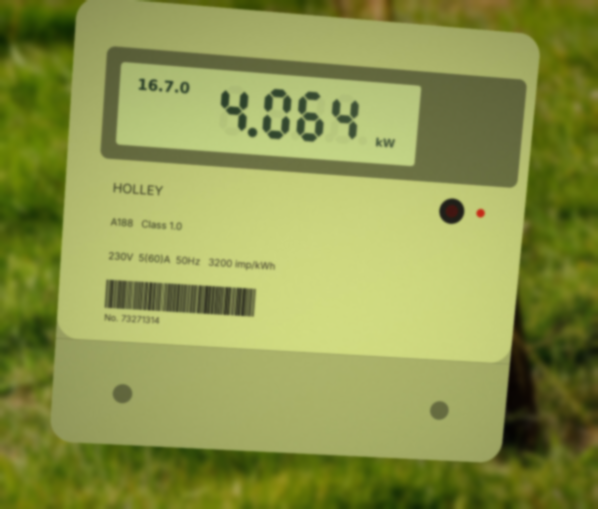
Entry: 4.064kW
